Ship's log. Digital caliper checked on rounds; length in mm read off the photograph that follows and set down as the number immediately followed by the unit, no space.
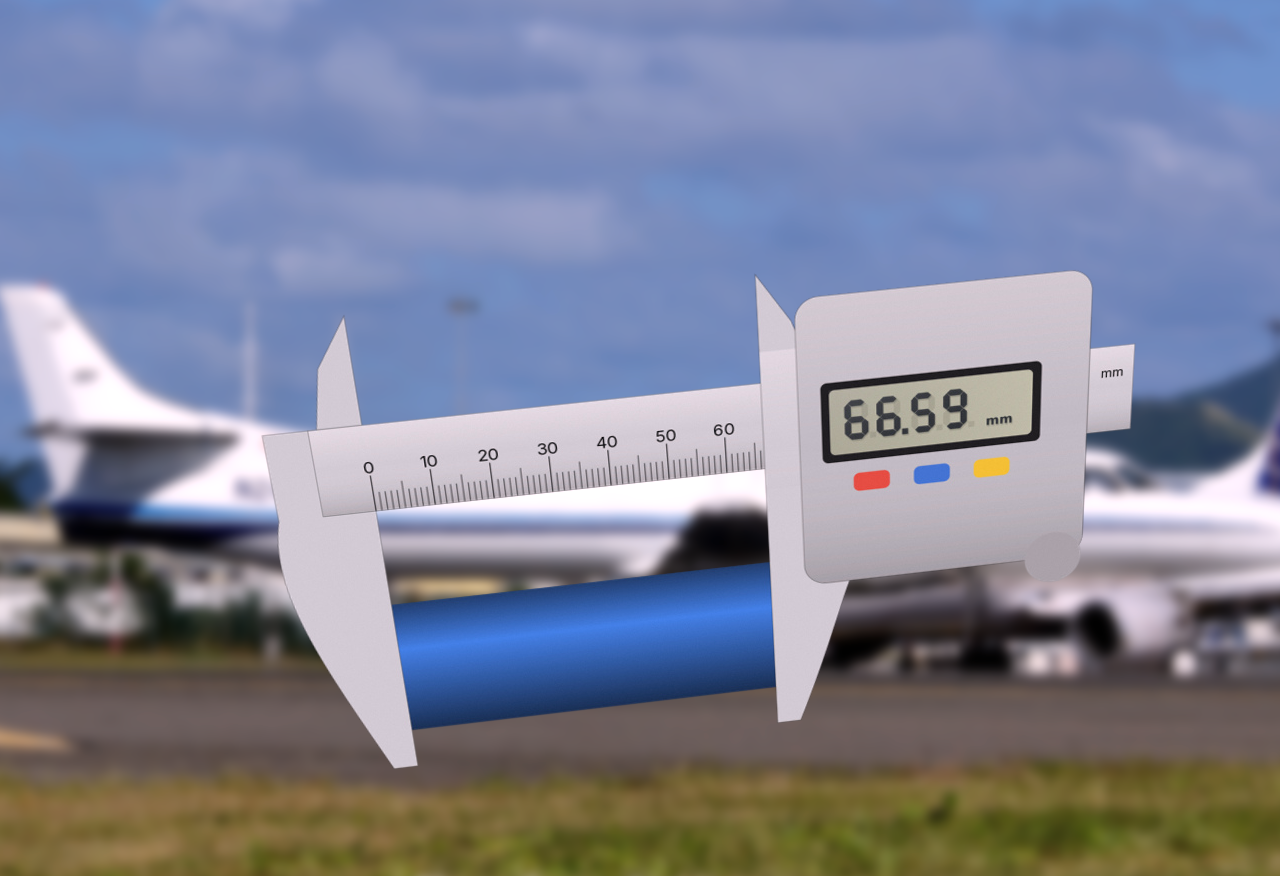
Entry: 66.59mm
